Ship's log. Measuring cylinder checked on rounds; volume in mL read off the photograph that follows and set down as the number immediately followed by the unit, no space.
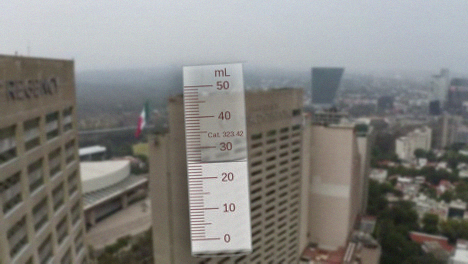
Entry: 25mL
